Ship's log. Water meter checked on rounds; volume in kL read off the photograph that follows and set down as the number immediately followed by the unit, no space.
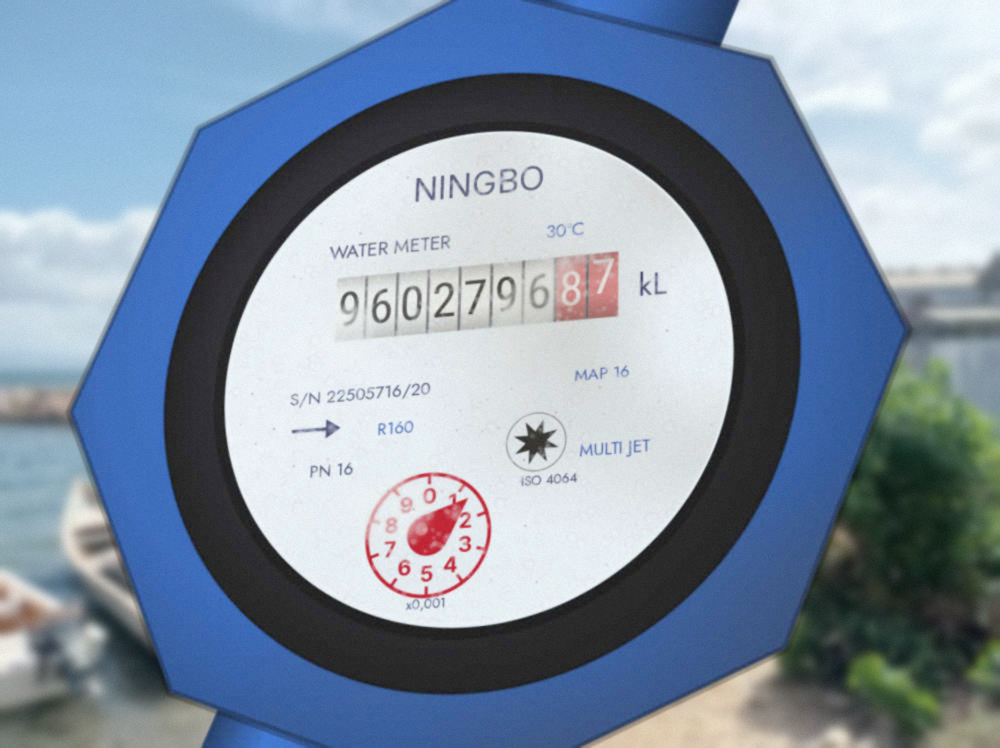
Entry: 9602796.871kL
